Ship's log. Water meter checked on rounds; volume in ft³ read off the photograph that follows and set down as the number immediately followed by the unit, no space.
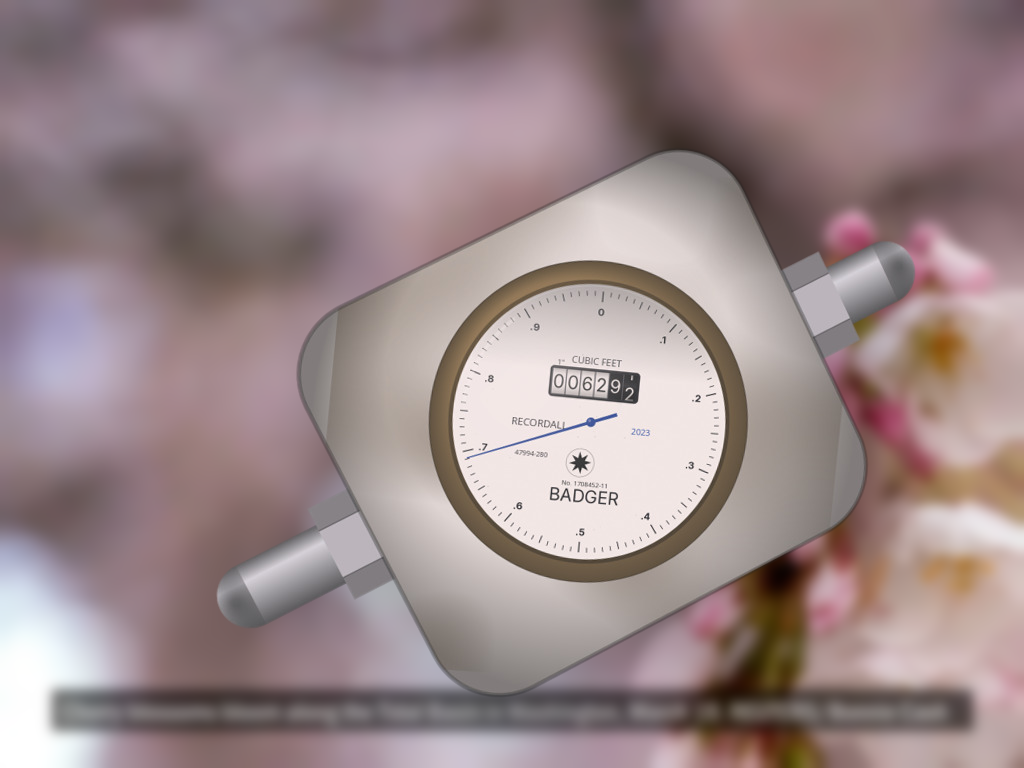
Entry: 6291.69ft³
